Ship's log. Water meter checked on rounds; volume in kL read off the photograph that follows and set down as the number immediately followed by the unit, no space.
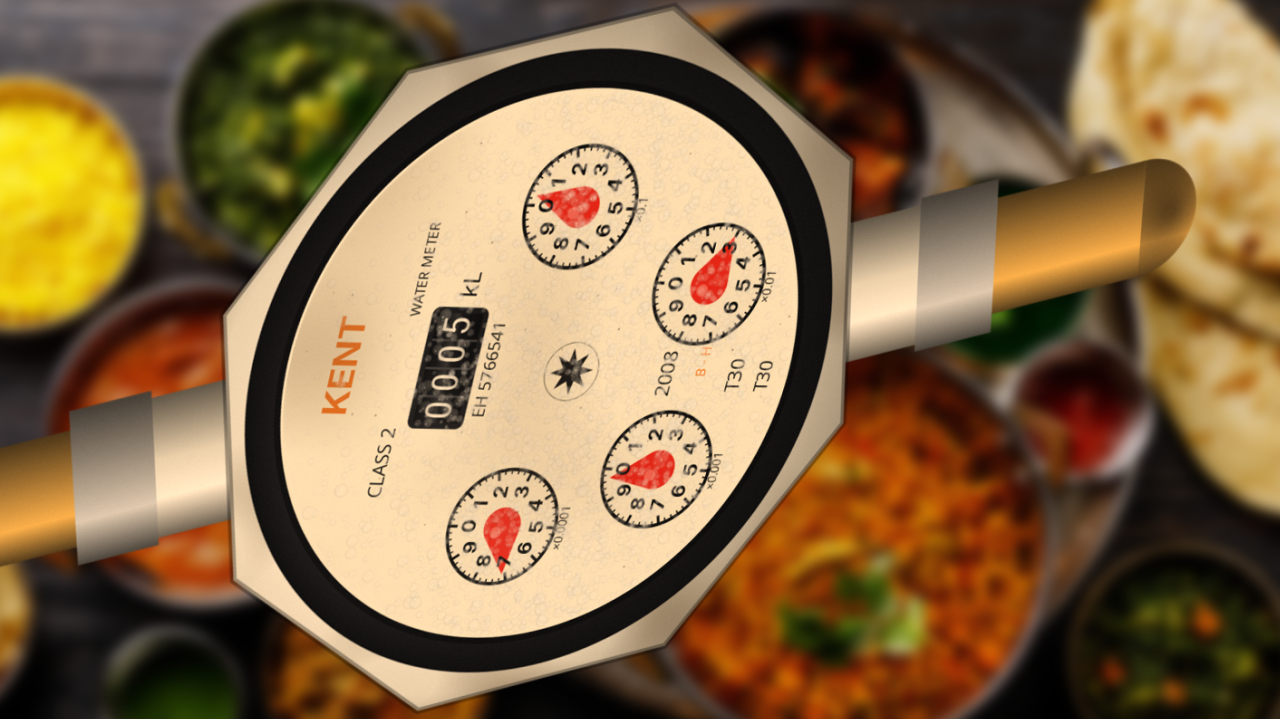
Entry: 5.0297kL
